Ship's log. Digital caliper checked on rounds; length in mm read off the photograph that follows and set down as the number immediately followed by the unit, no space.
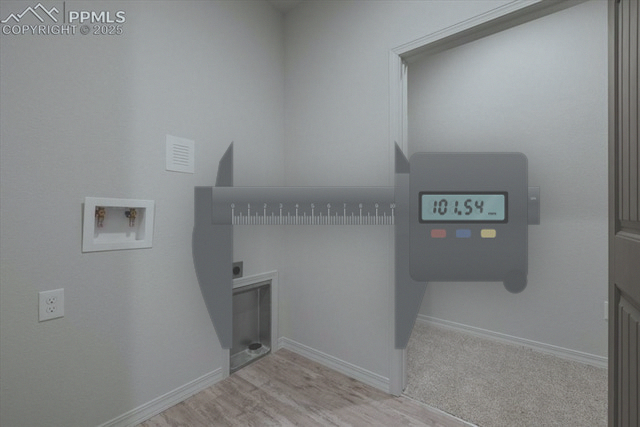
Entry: 101.54mm
